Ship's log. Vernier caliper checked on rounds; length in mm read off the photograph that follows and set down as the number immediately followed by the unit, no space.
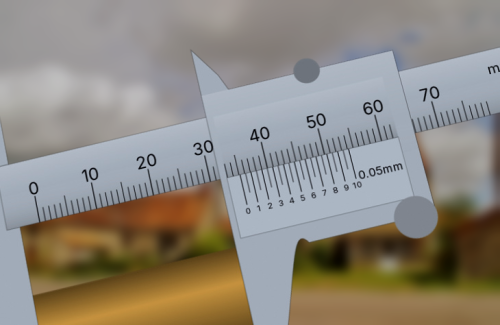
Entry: 35.2mm
